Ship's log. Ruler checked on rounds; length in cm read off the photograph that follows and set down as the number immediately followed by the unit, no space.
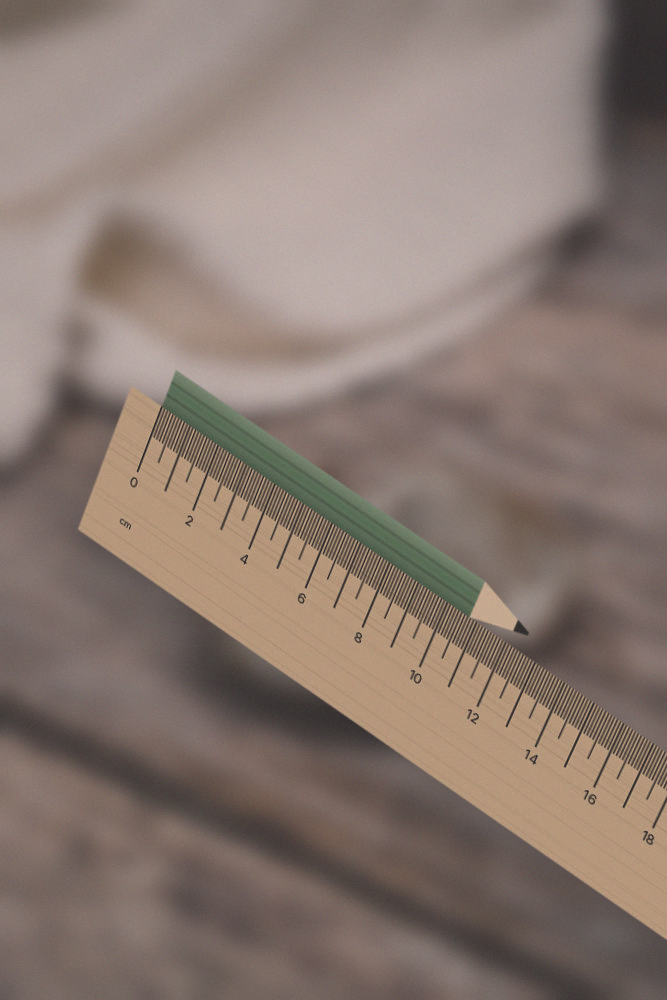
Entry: 12.5cm
